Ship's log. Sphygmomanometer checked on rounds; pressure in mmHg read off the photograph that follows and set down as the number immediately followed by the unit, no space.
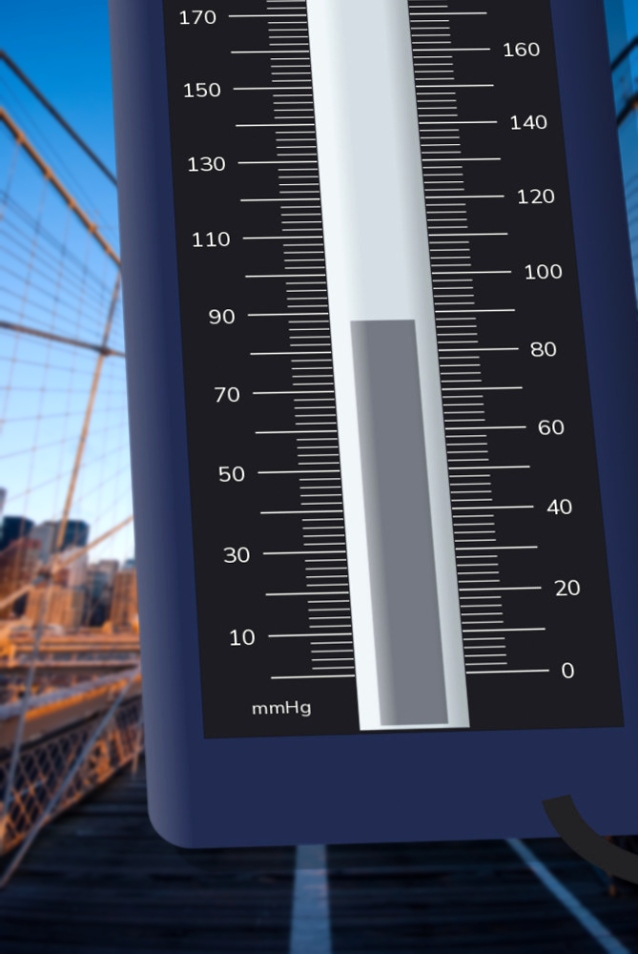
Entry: 88mmHg
